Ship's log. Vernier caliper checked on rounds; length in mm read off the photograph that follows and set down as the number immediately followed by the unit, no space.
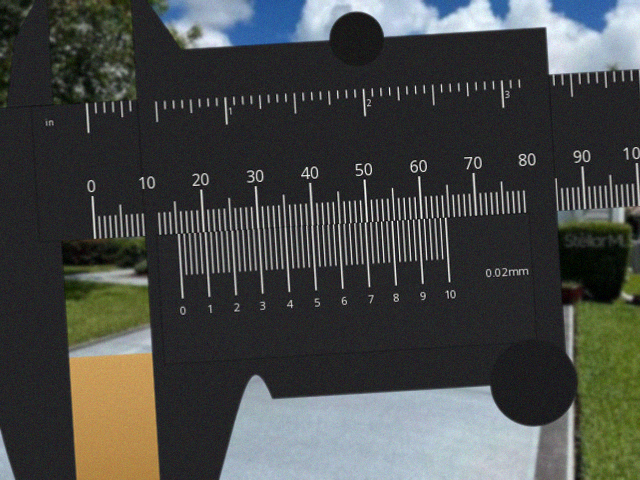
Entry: 15.4mm
